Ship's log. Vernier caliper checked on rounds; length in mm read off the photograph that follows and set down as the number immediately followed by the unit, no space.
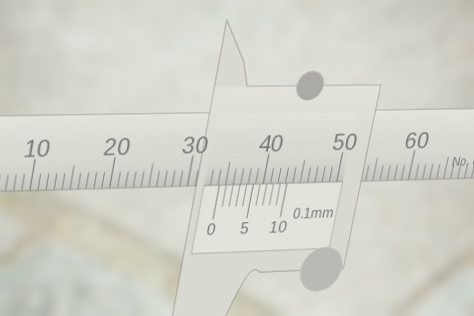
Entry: 34.2mm
